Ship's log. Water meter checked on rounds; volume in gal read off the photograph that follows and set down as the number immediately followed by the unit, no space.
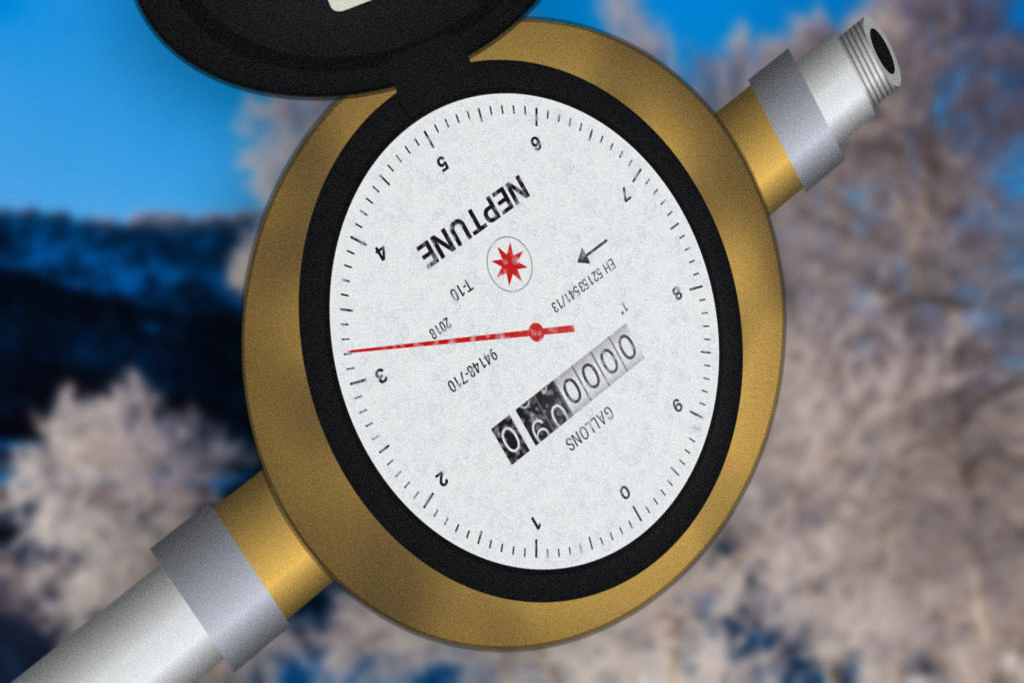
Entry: 93.2gal
